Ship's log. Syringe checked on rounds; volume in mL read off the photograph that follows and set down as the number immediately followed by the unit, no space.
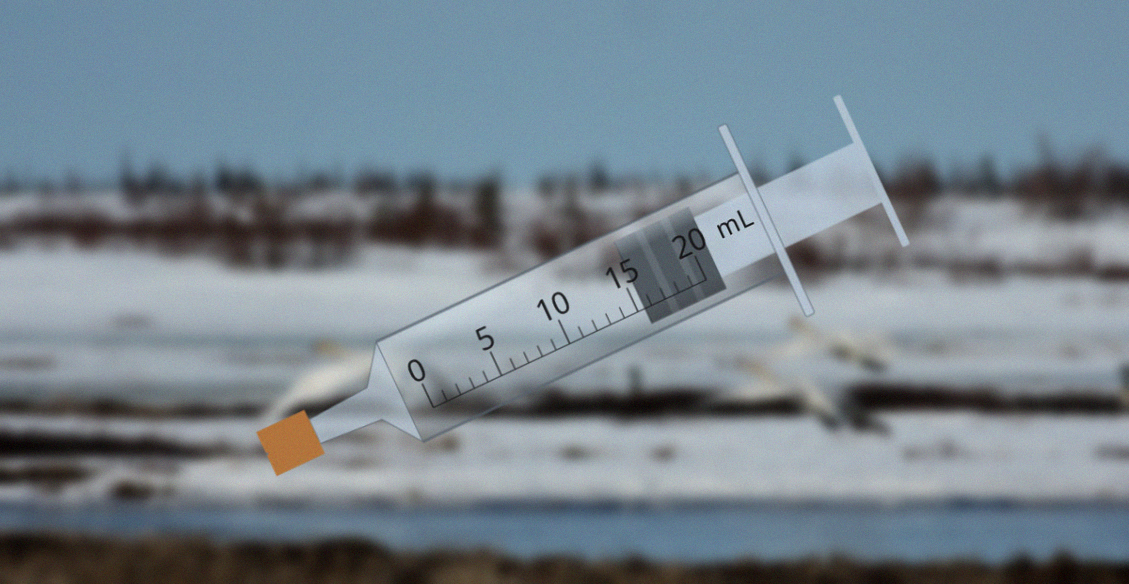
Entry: 15.5mL
